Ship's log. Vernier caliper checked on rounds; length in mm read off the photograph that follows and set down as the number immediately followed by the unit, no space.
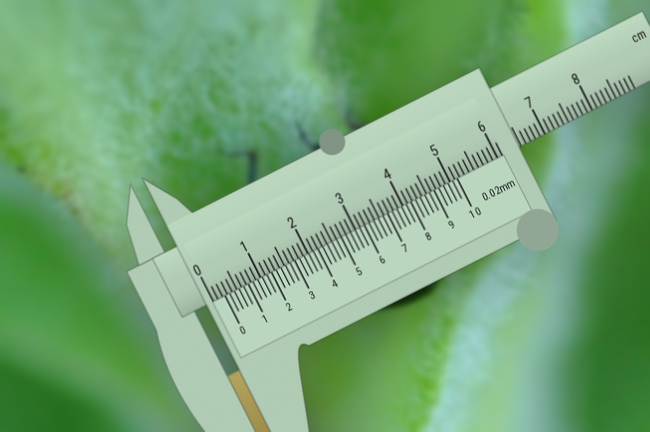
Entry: 2.5mm
